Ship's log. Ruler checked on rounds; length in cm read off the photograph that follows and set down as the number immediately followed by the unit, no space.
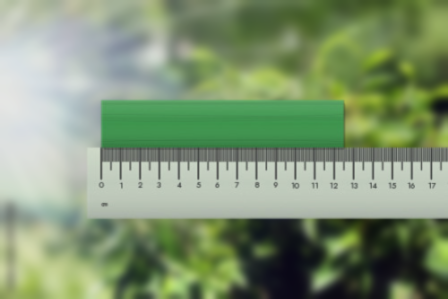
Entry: 12.5cm
